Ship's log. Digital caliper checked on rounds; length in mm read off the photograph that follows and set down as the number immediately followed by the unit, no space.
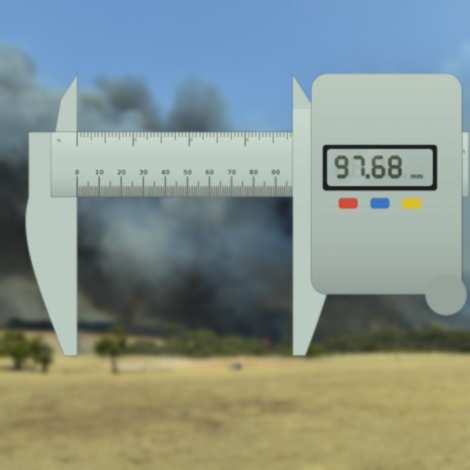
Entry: 97.68mm
